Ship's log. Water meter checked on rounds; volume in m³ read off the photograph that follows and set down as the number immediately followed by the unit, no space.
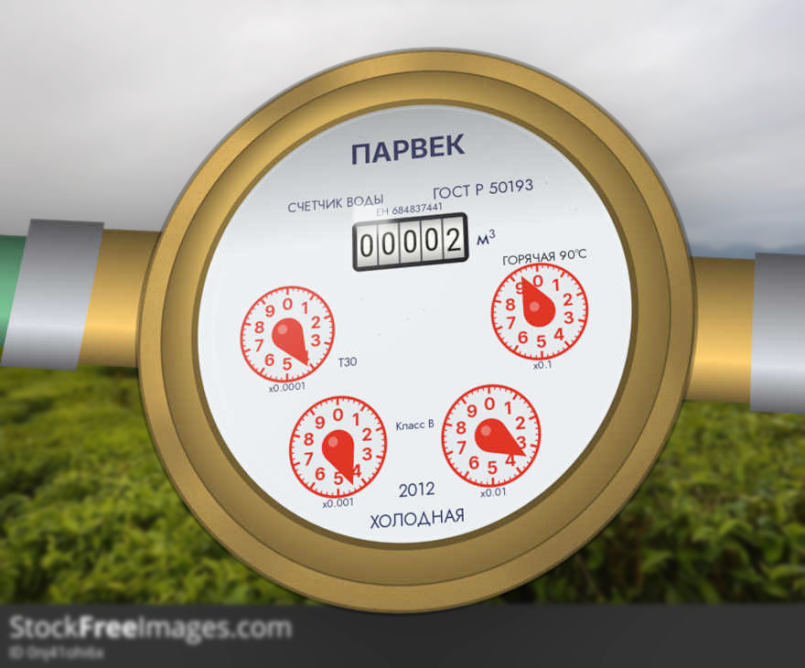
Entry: 1.9344m³
